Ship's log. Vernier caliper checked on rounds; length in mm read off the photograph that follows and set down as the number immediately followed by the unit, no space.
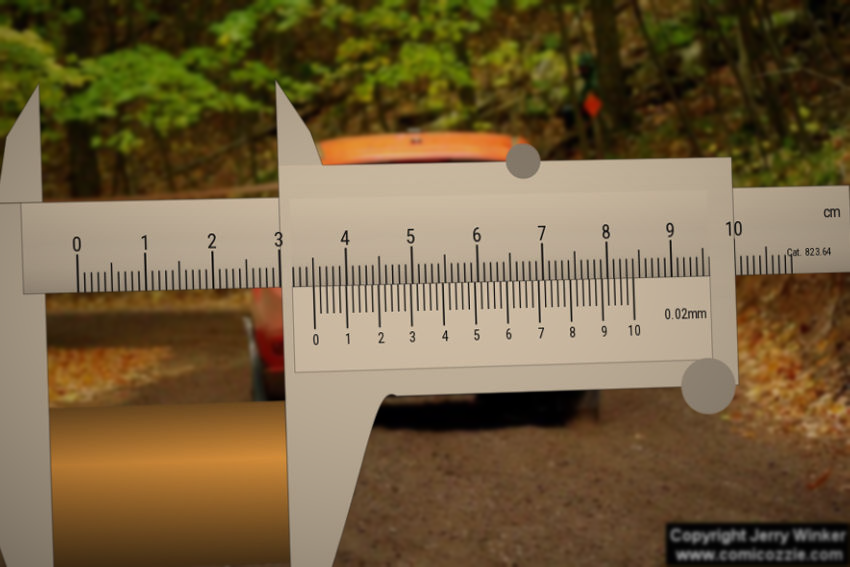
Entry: 35.0mm
